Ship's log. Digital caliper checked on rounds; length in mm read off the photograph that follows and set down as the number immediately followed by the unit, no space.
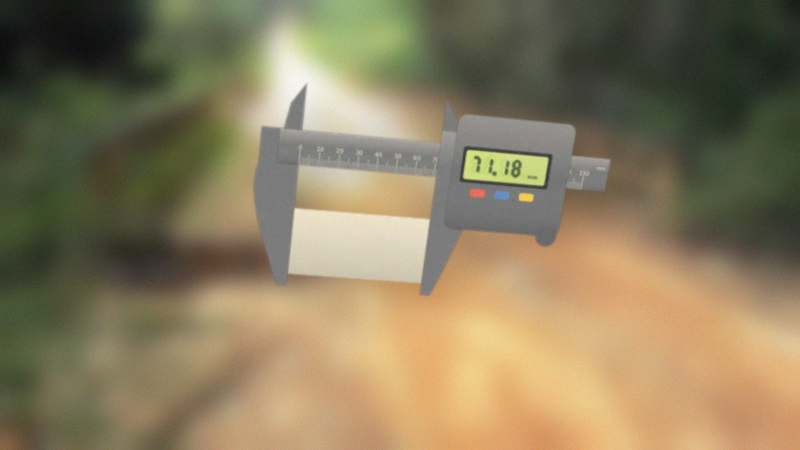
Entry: 71.18mm
